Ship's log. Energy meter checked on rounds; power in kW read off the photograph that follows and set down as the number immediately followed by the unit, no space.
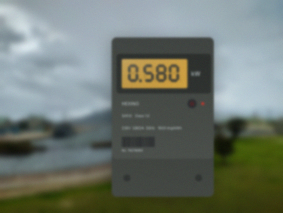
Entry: 0.580kW
